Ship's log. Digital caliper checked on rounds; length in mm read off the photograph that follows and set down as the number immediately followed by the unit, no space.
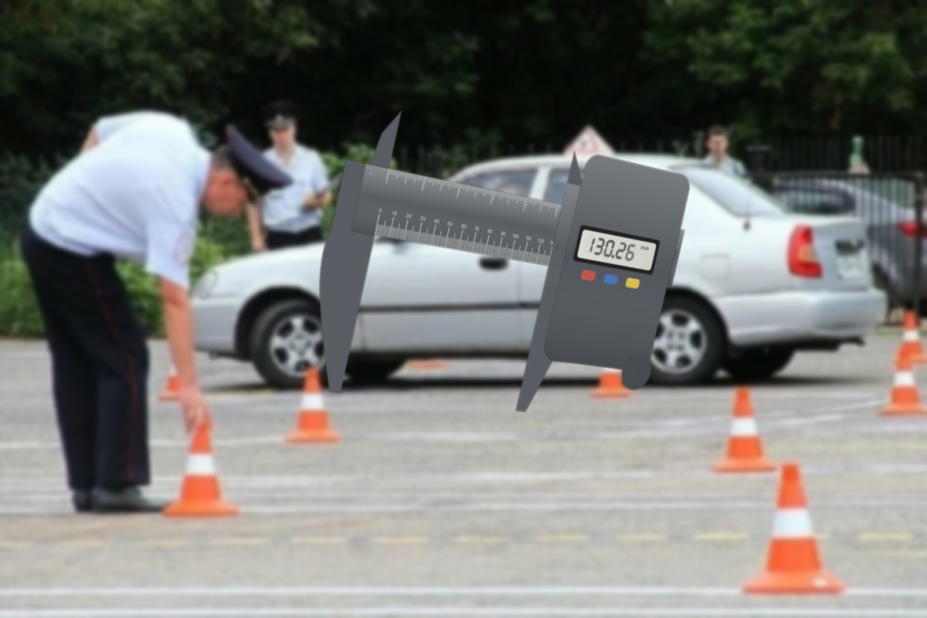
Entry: 130.26mm
